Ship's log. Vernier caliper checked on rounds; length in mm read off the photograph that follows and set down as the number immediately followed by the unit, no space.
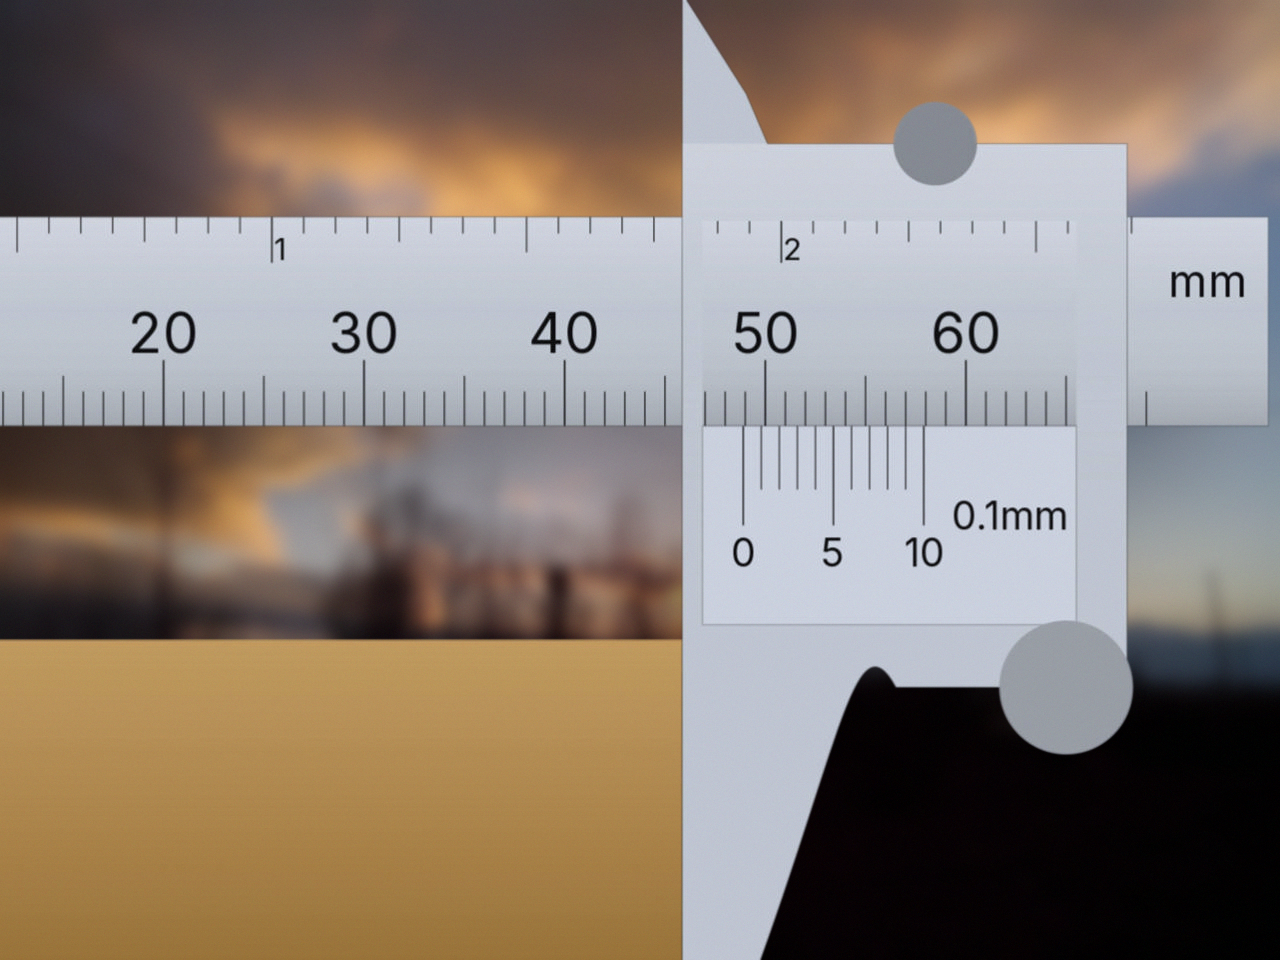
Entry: 48.9mm
